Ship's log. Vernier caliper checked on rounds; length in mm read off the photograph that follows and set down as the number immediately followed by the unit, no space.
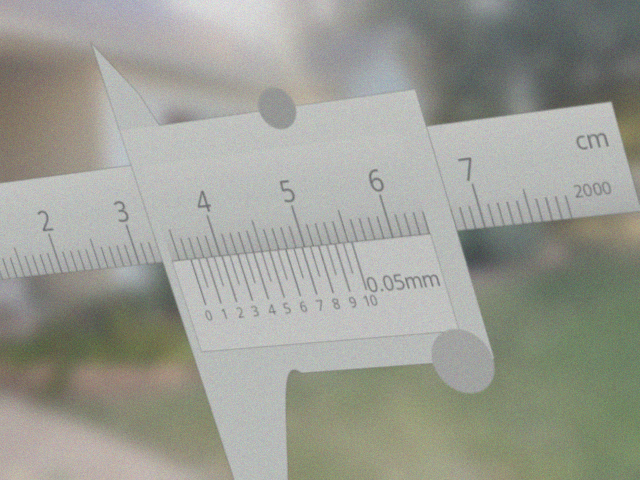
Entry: 36.4mm
